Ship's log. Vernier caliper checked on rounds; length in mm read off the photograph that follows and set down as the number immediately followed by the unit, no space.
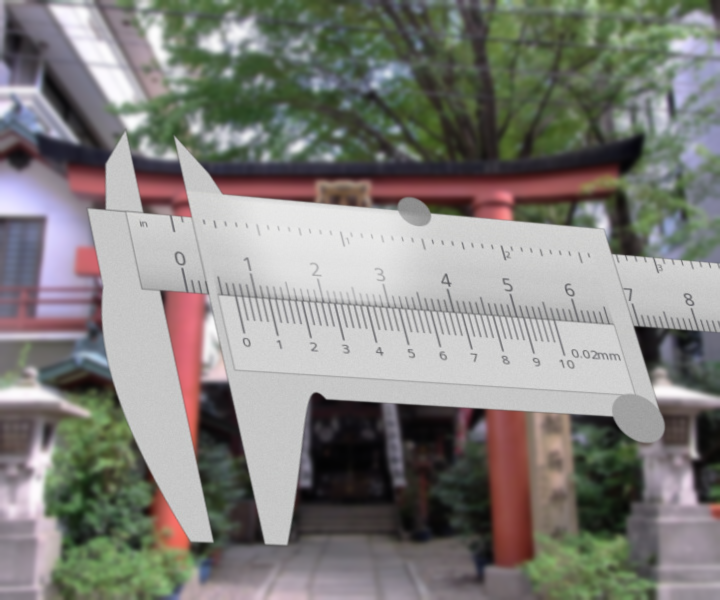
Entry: 7.0mm
